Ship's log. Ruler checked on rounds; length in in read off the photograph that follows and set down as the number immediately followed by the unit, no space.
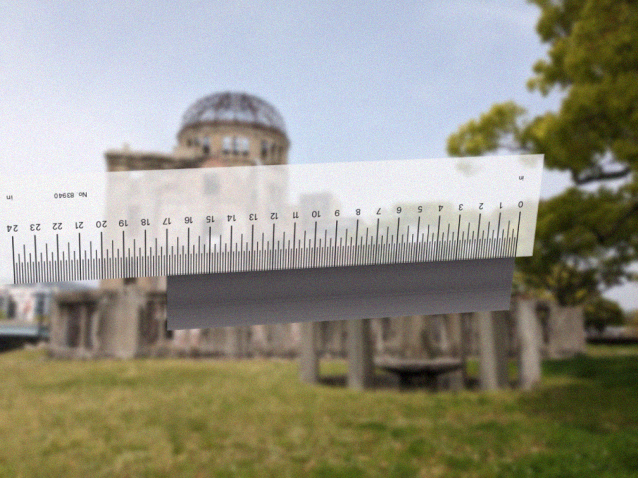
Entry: 17in
